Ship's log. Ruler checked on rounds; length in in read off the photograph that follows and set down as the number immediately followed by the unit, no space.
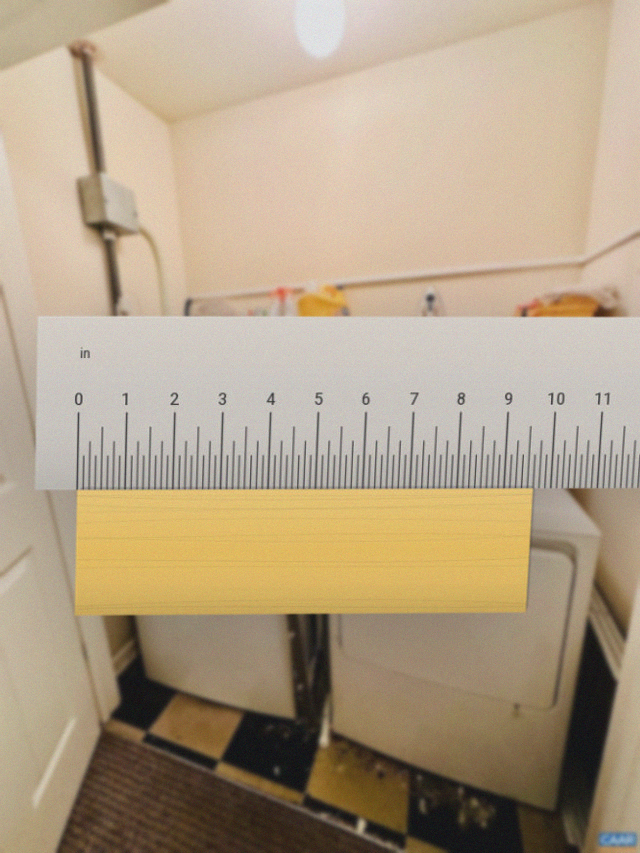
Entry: 9.625in
